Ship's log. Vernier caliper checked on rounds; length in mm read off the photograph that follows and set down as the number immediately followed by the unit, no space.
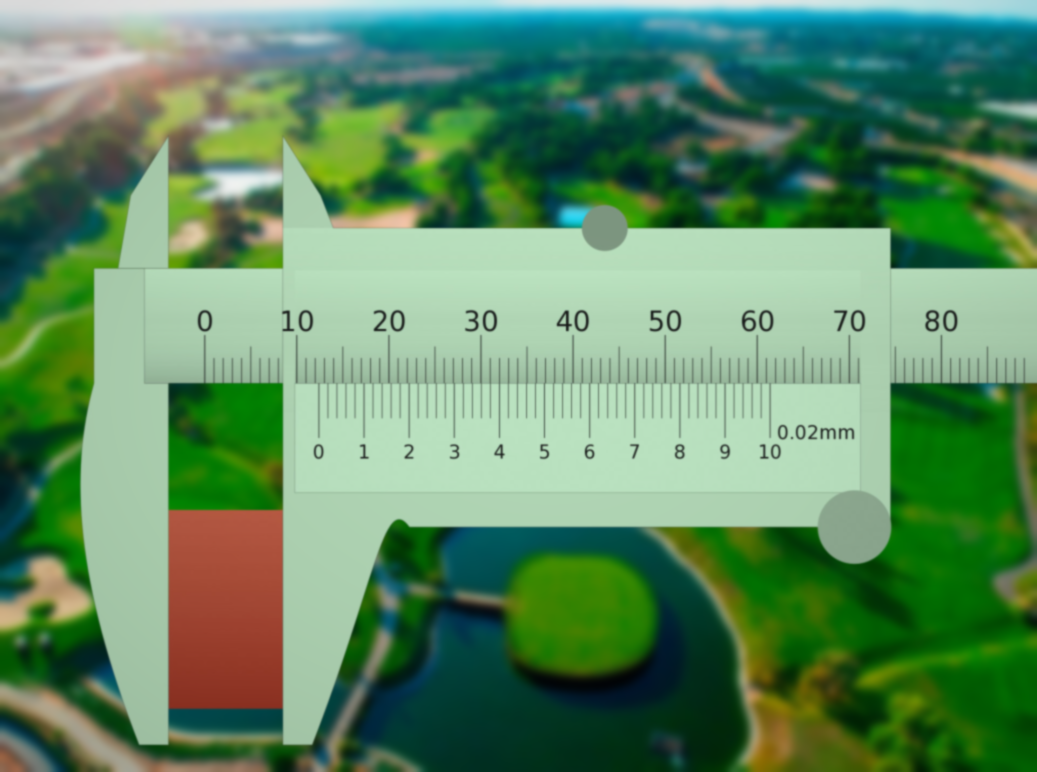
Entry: 12.4mm
